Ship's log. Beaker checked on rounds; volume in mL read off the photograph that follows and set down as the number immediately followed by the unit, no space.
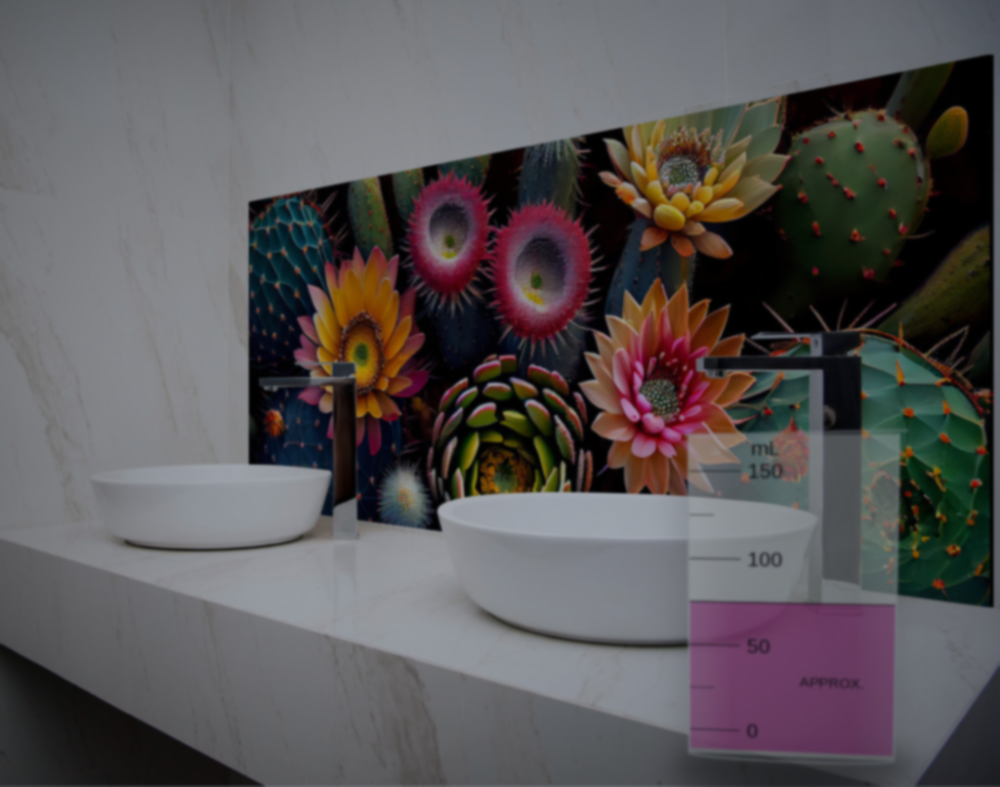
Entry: 75mL
